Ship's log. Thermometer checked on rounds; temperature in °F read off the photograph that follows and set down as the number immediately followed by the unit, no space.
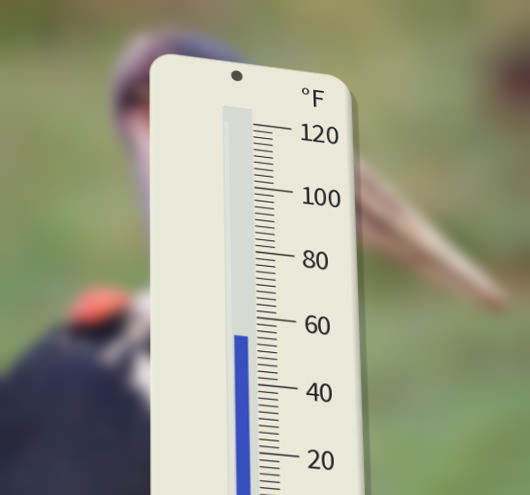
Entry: 54°F
